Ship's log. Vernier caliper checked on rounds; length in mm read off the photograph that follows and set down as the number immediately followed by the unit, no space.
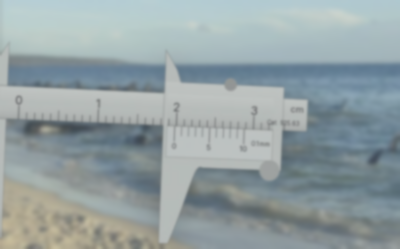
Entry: 19.8mm
